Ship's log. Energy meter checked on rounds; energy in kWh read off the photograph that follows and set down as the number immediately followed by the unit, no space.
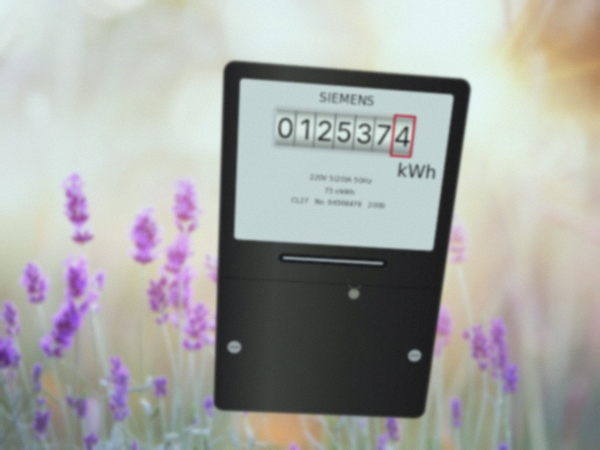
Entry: 12537.4kWh
